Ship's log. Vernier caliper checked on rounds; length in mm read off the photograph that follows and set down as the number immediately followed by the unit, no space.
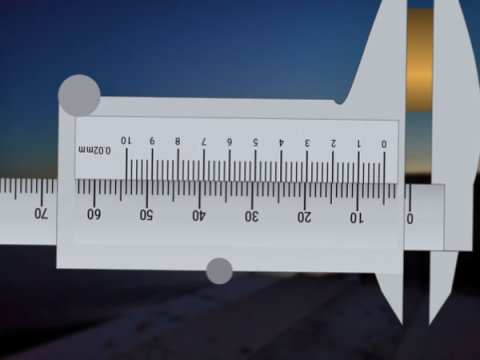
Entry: 5.0mm
